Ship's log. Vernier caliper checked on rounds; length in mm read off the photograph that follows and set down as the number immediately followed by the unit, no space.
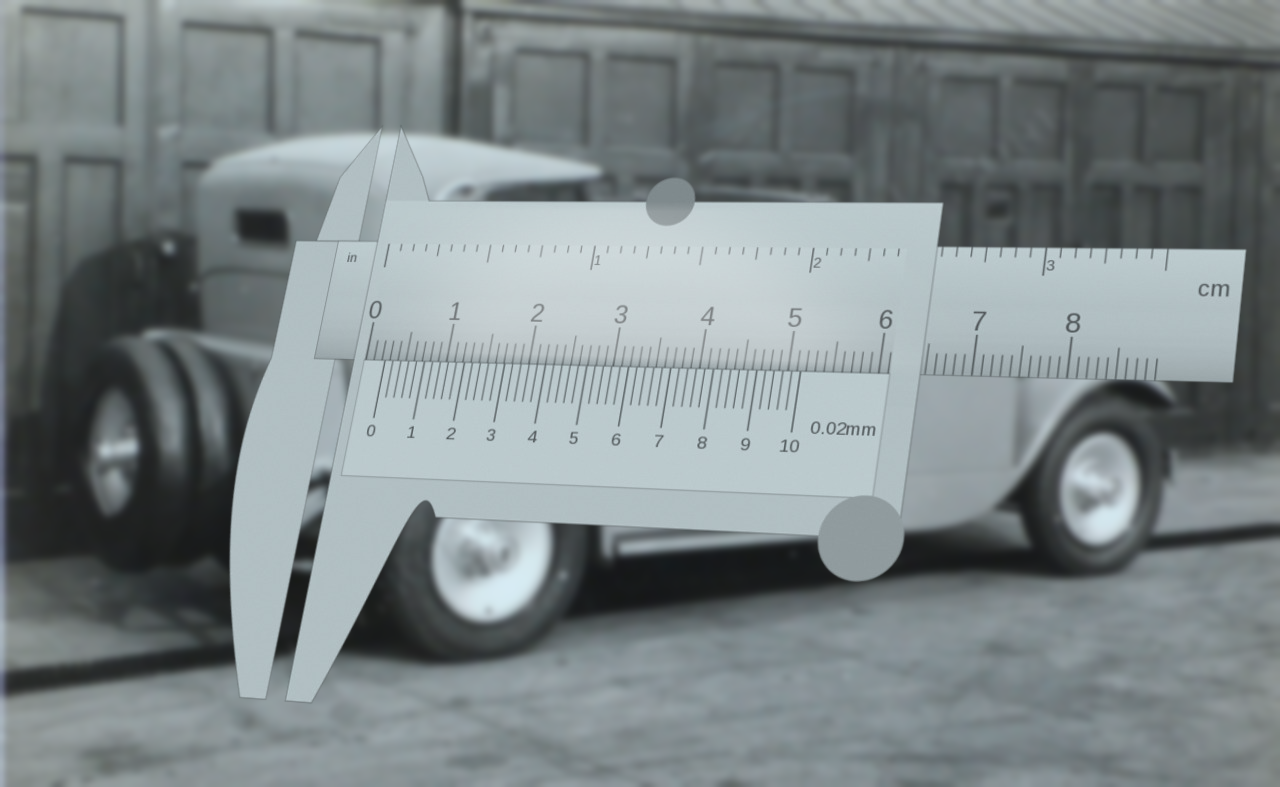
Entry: 2.4mm
